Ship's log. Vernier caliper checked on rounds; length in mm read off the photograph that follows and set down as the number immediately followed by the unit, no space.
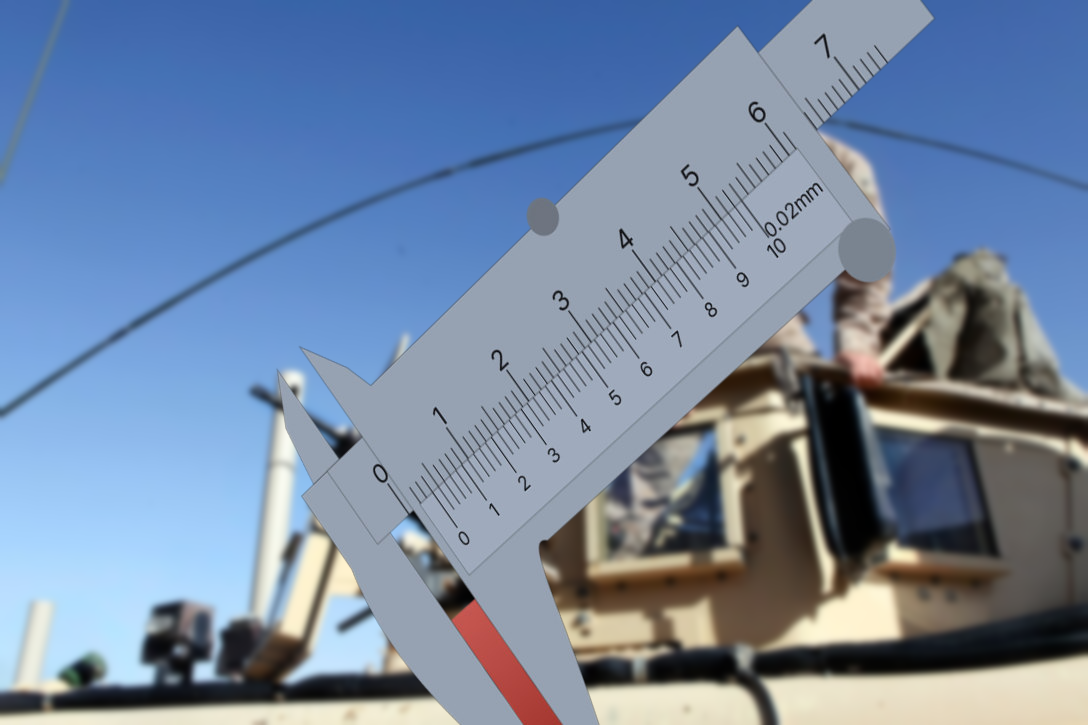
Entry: 4.0mm
